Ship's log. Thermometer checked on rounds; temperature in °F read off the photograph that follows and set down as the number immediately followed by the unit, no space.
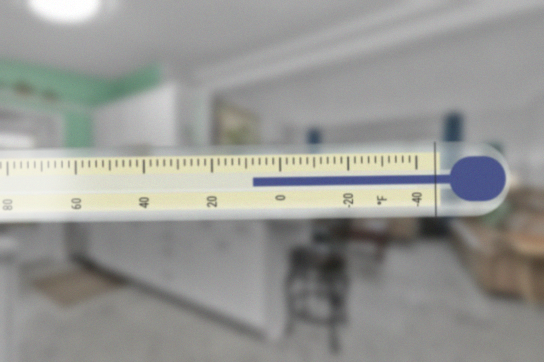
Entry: 8°F
